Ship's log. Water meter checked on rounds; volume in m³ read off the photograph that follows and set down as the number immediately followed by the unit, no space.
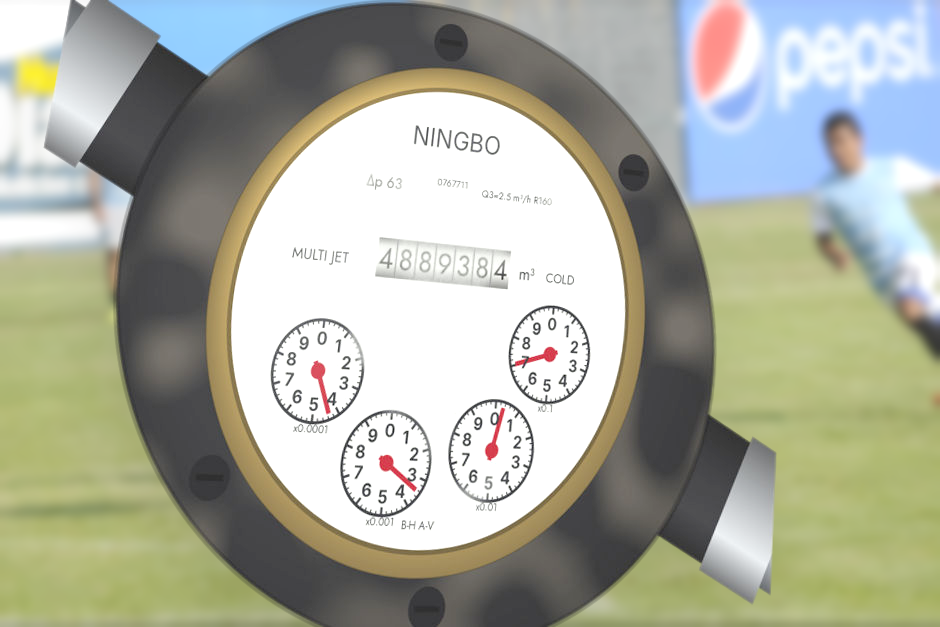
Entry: 4889384.7034m³
